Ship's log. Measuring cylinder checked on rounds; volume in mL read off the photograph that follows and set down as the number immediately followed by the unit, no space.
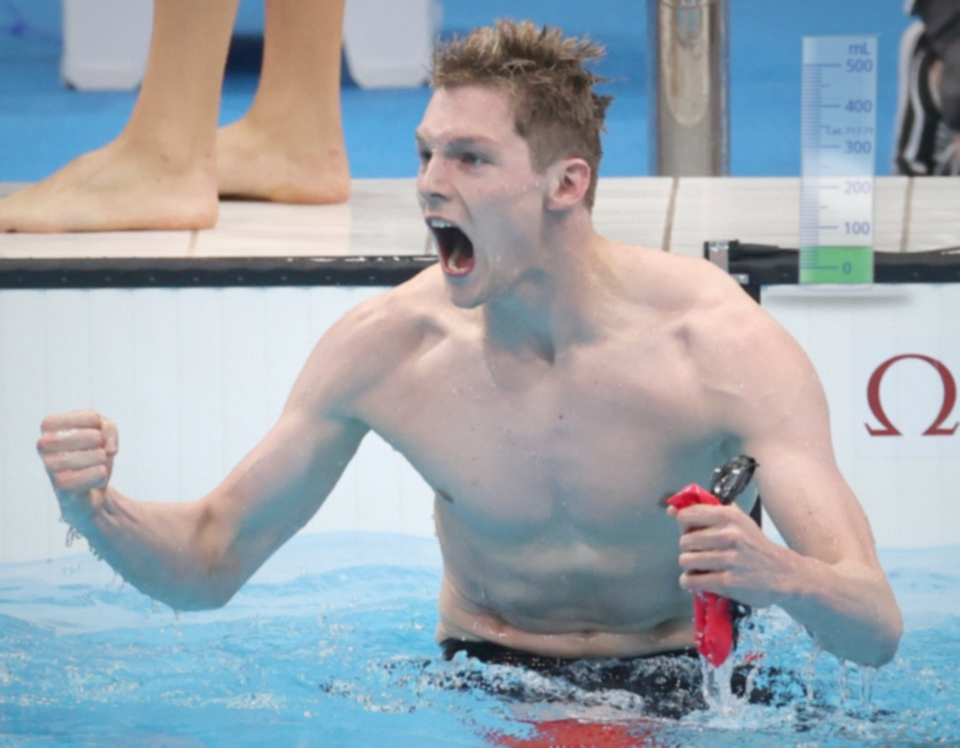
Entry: 50mL
